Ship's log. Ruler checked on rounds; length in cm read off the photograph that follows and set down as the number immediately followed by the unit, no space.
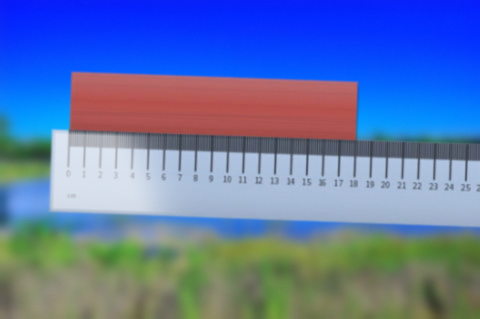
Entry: 18cm
